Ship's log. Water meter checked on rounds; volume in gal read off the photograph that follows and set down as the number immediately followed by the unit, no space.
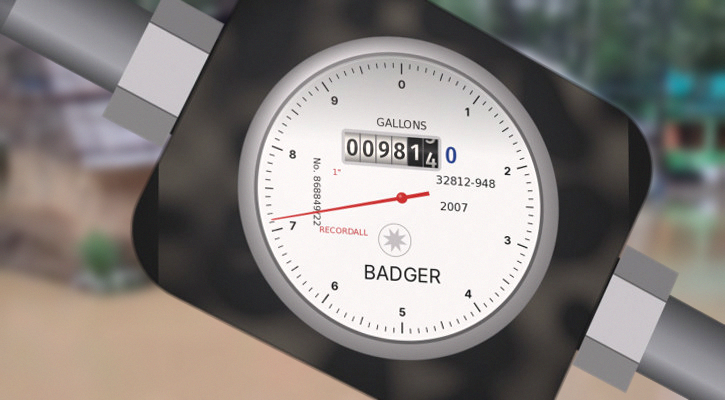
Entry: 98137.1gal
